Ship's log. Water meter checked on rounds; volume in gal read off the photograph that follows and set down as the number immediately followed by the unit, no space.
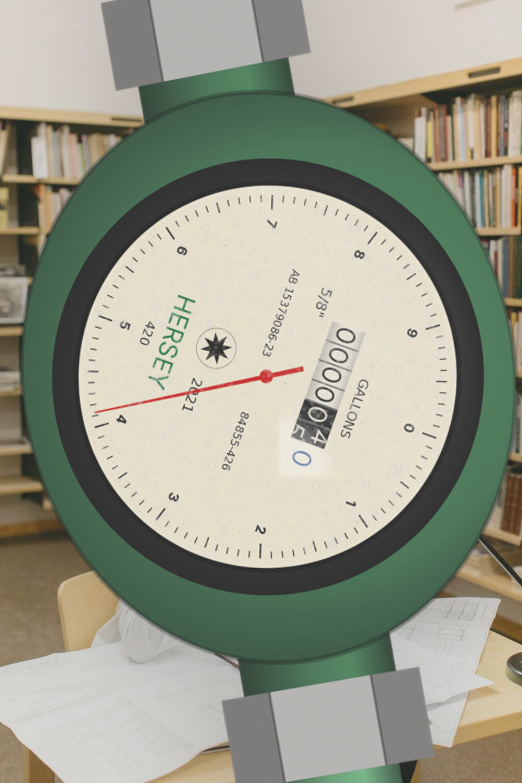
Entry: 44.1gal
